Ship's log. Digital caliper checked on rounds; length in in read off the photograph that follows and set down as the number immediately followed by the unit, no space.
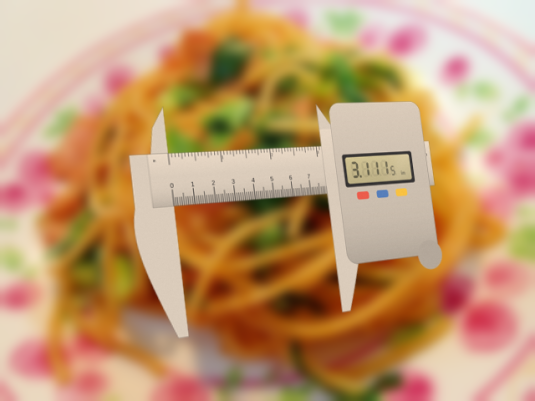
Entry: 3.1115in
